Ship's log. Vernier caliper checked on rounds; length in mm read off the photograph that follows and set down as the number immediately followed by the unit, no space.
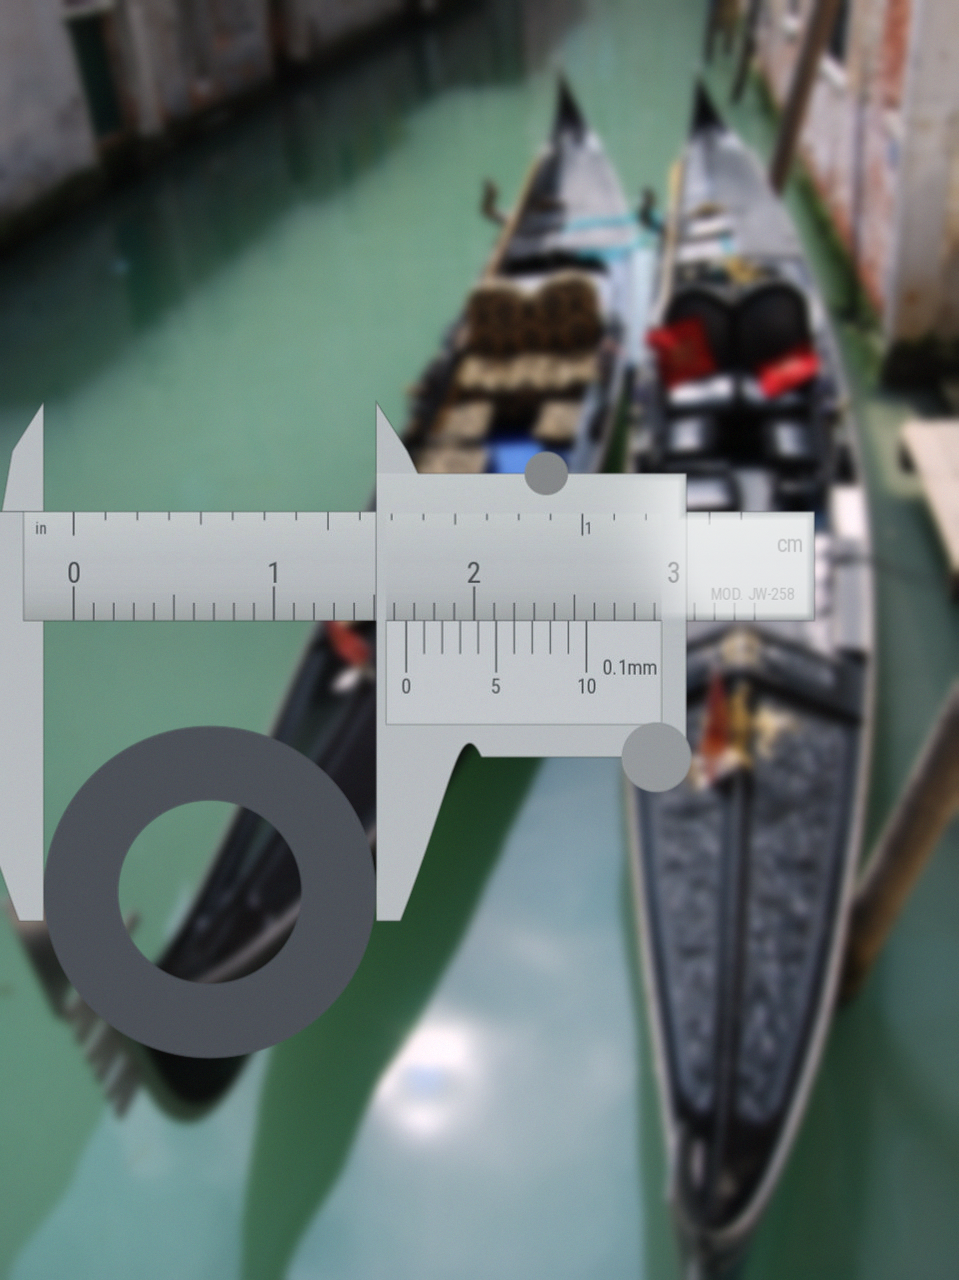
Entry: 16.6mm
